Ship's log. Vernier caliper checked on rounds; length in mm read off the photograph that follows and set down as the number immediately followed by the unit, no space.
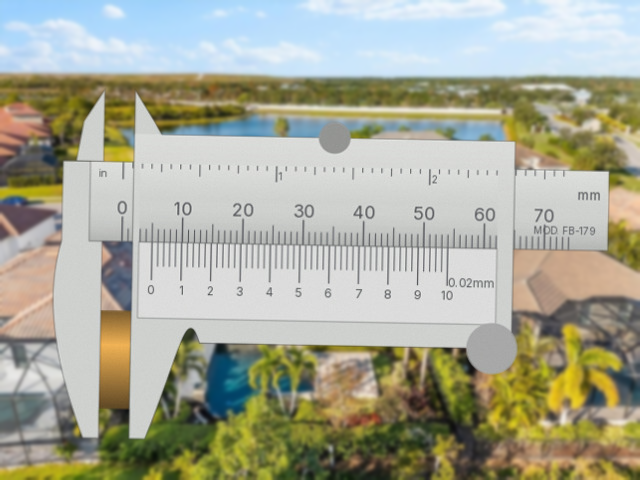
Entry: 5.0mm
